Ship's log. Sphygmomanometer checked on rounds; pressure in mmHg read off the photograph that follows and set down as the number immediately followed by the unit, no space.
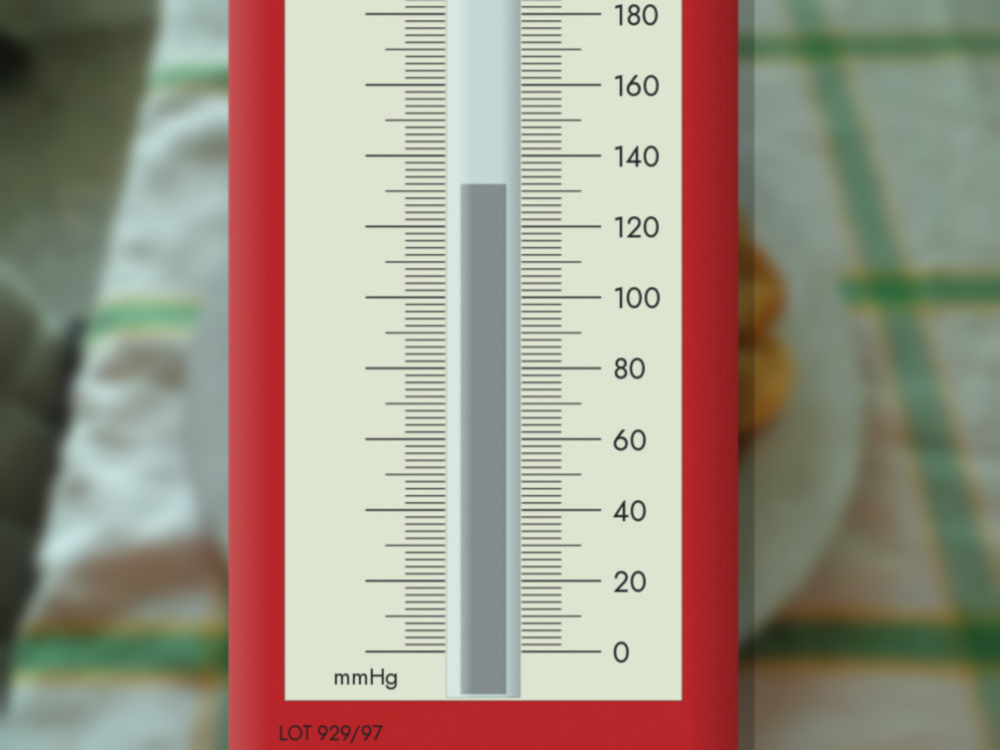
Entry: 132mmHg
